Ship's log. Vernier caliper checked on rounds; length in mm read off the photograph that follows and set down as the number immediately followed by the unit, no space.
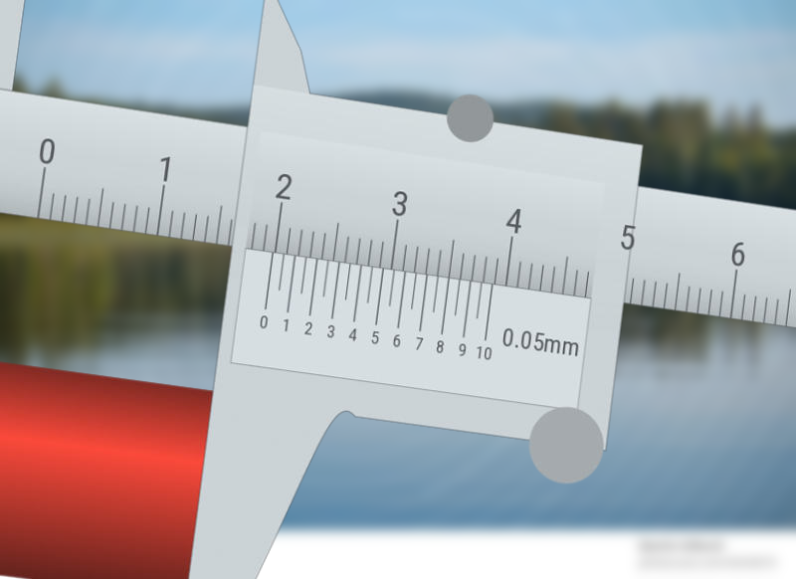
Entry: 19.8mm
